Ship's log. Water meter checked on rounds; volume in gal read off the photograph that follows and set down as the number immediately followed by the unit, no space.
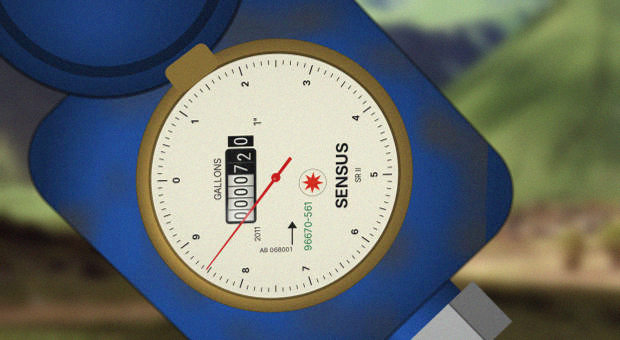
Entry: 718.5gal
